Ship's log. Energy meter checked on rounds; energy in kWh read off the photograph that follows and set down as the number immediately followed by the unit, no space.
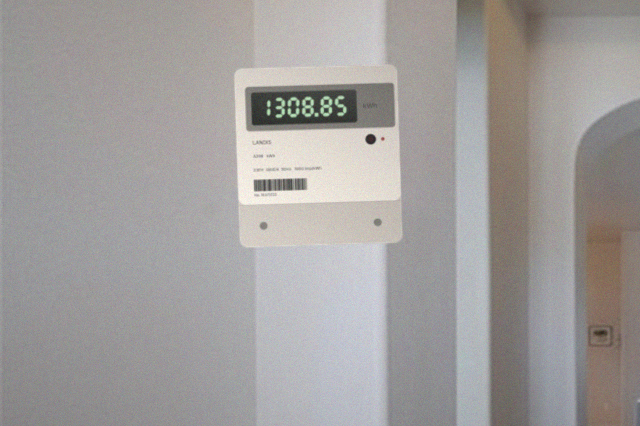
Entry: 1308.85kWh
